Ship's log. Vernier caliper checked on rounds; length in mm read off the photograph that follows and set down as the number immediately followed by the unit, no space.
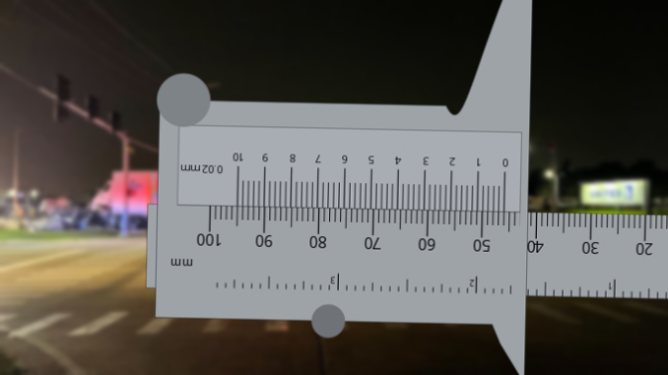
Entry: 46.0mm
